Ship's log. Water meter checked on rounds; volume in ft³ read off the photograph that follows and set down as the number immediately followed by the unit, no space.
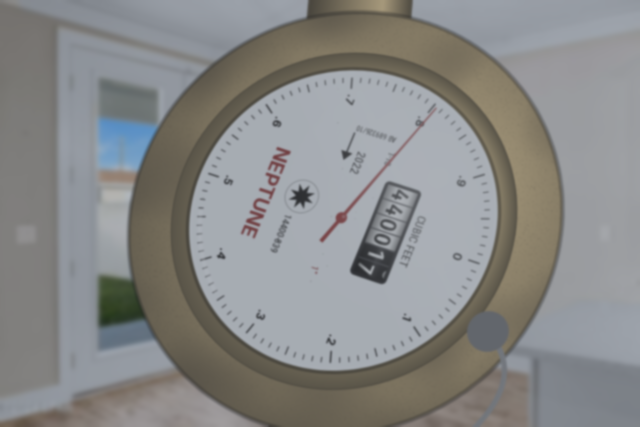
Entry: 440016.80ft³
